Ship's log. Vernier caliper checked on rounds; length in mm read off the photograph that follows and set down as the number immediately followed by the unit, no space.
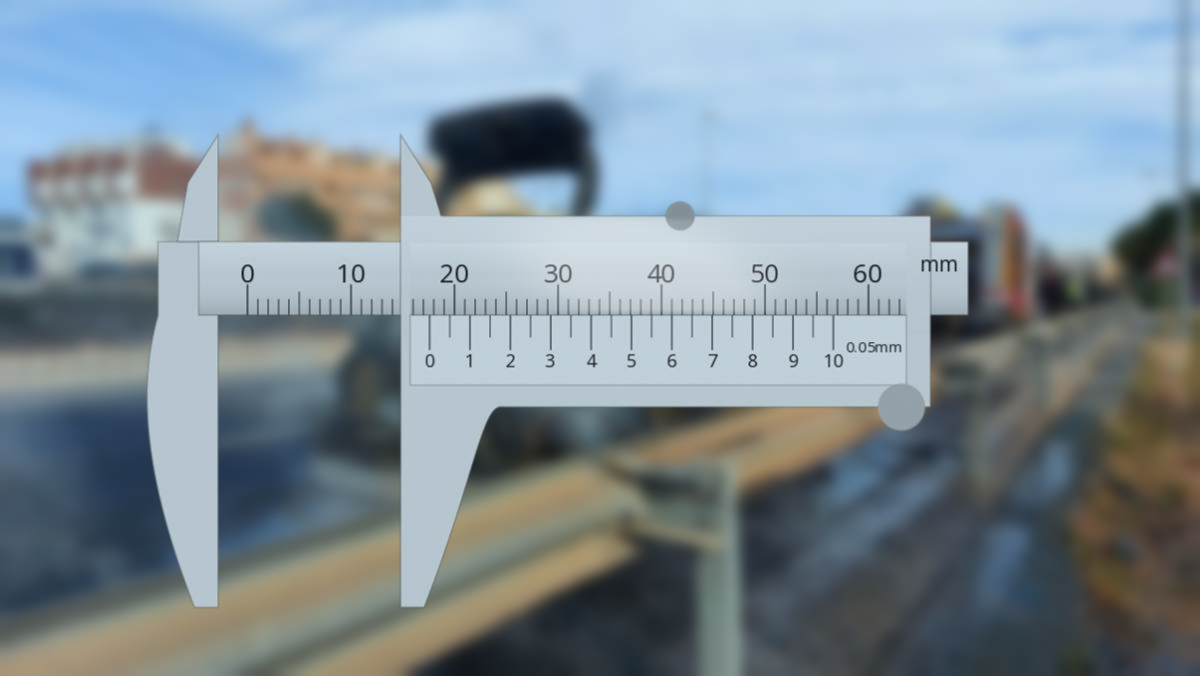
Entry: 17.6mm
